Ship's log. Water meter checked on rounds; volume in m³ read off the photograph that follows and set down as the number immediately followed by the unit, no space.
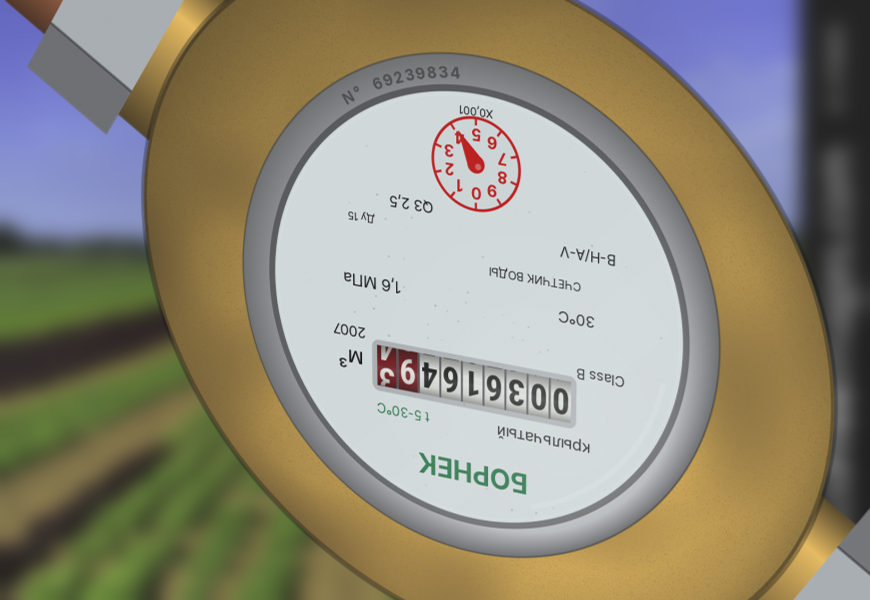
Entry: 36164.934m³
